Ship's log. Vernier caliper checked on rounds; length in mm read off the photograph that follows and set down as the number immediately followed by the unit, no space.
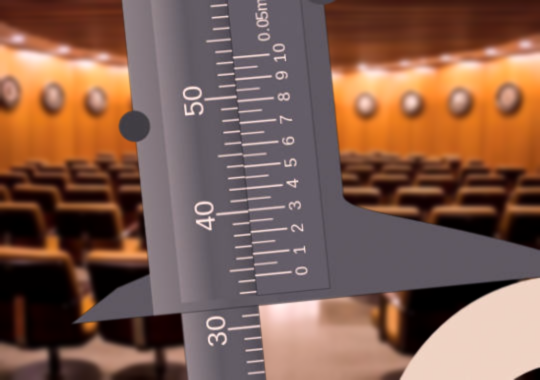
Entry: 34.4mm
